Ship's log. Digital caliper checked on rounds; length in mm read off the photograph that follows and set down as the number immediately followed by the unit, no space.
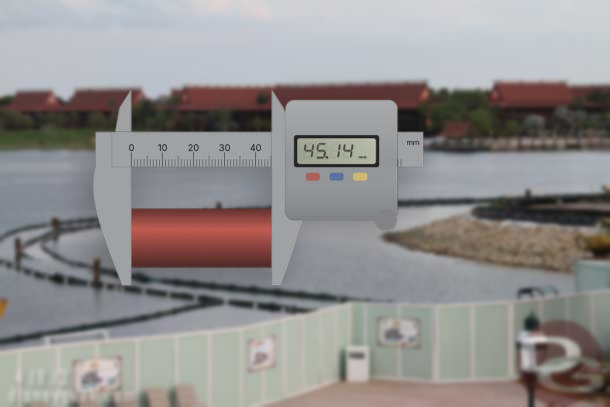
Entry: 45.14mm
